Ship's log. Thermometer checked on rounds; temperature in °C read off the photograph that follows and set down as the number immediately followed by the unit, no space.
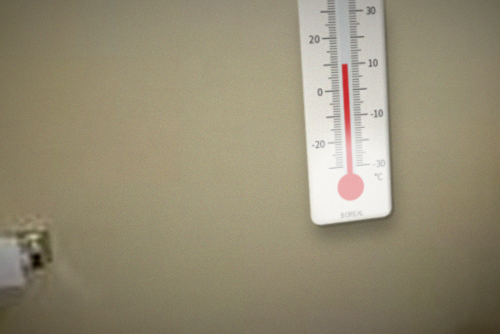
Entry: 10°C
